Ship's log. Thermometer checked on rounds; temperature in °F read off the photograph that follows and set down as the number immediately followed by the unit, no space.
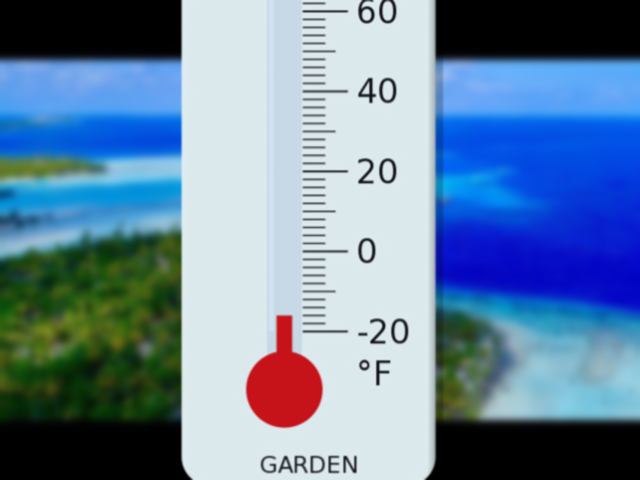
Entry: -16°F
